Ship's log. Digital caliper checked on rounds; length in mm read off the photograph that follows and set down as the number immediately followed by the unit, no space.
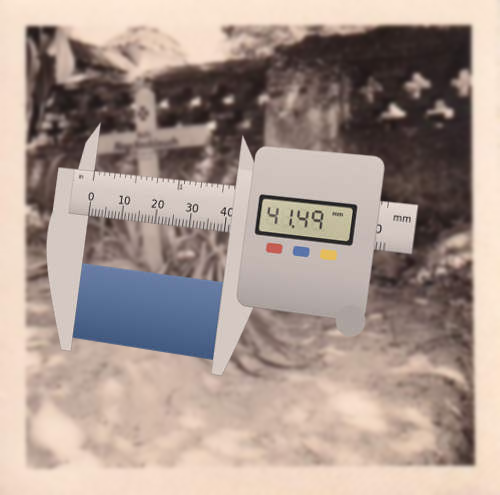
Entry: 41.49mm
